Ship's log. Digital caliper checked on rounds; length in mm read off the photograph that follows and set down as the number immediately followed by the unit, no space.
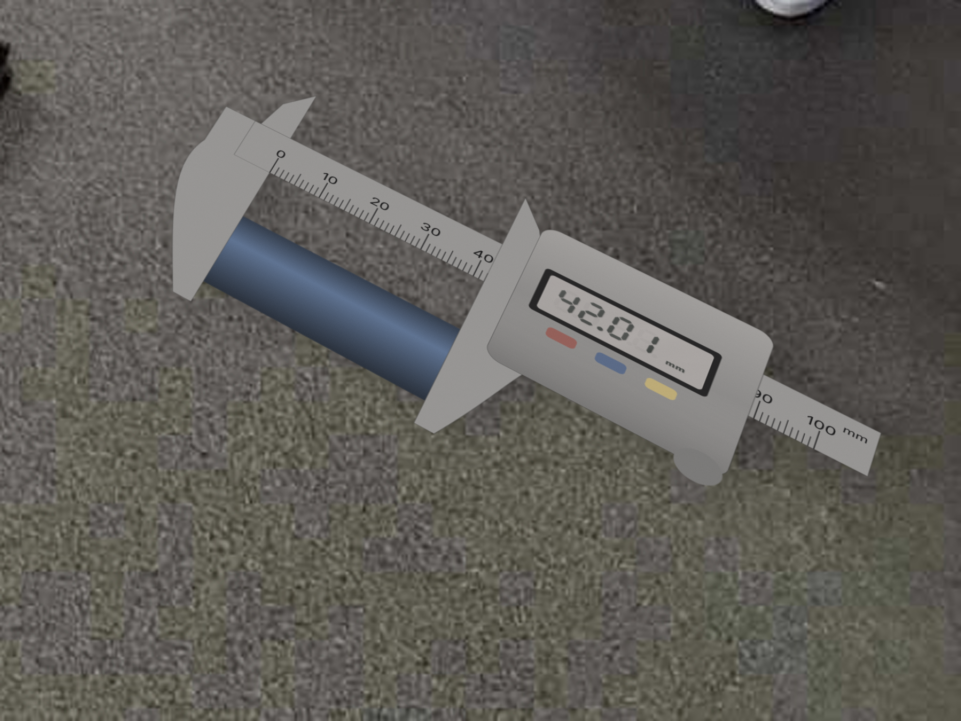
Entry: 42.01mm
